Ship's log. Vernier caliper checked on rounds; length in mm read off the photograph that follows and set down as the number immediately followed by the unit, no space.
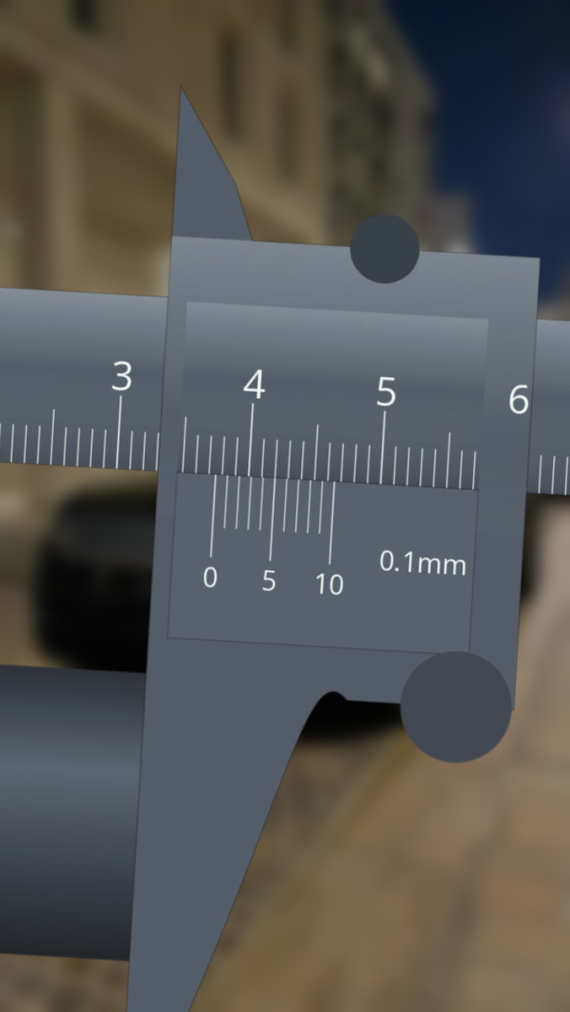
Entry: 37.5mm
